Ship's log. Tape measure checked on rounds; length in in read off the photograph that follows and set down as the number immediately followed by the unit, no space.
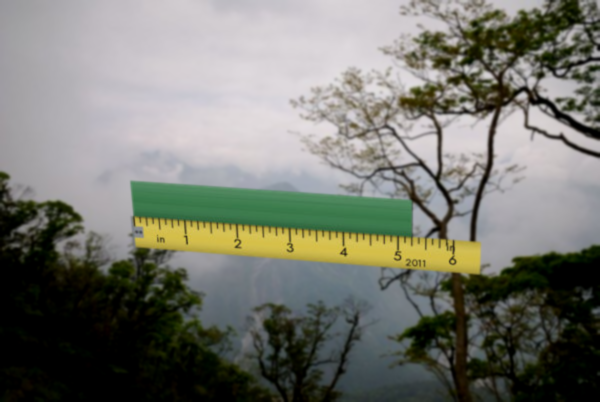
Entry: 5.25in
